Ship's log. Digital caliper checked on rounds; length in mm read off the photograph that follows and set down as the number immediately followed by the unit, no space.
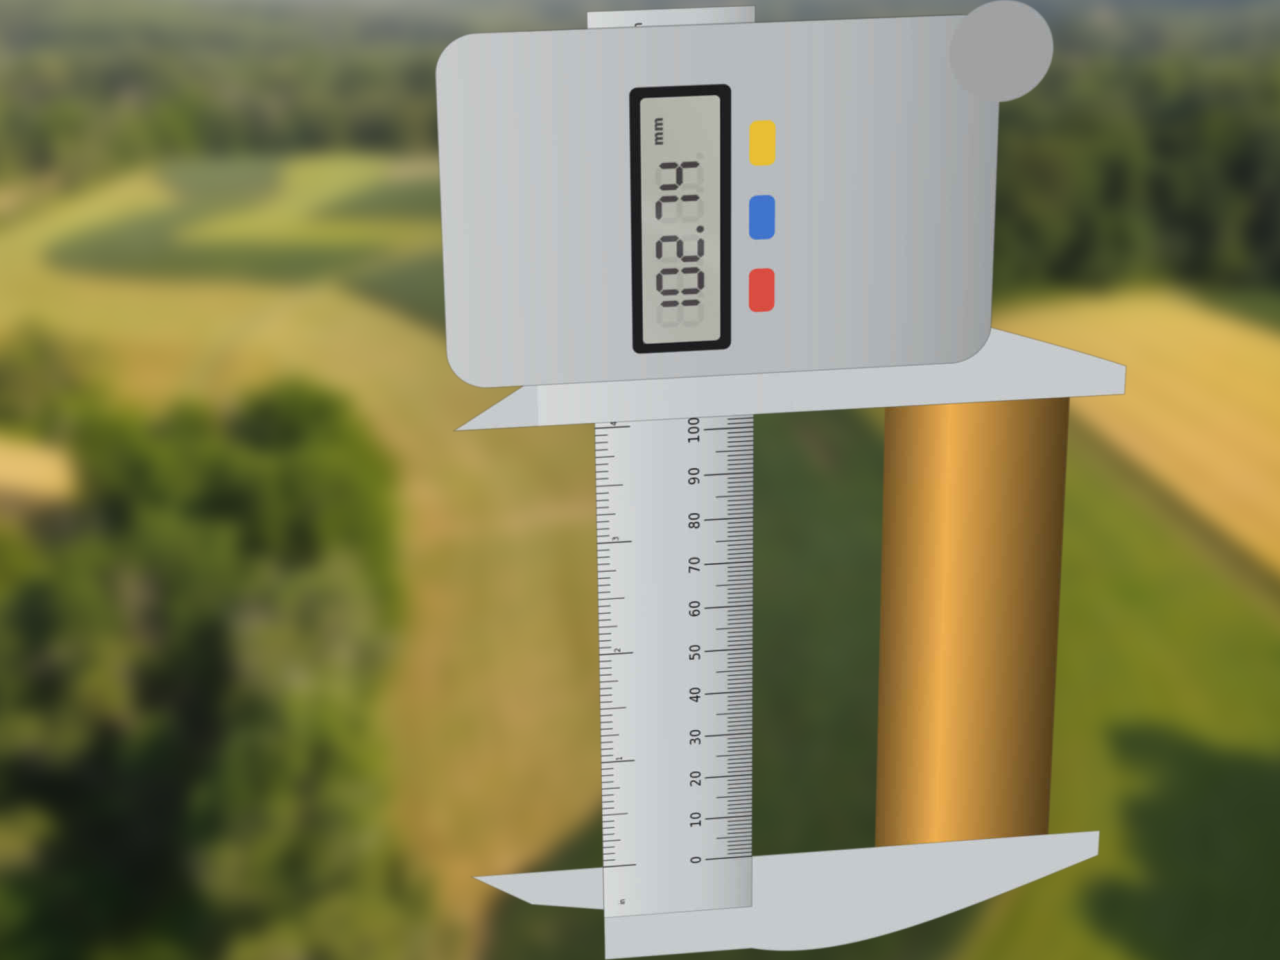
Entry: 102.74mm
